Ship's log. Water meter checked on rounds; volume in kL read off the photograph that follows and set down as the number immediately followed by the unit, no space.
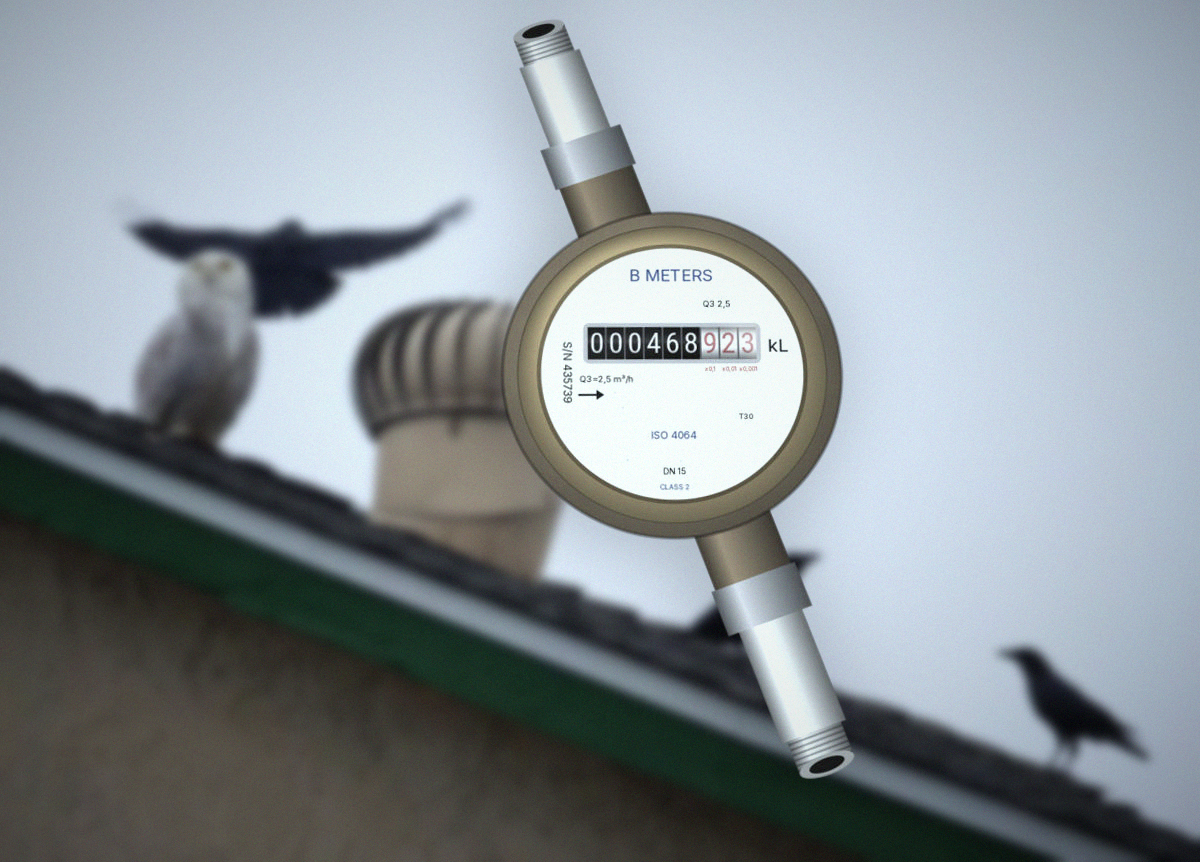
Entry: 468.923kL
